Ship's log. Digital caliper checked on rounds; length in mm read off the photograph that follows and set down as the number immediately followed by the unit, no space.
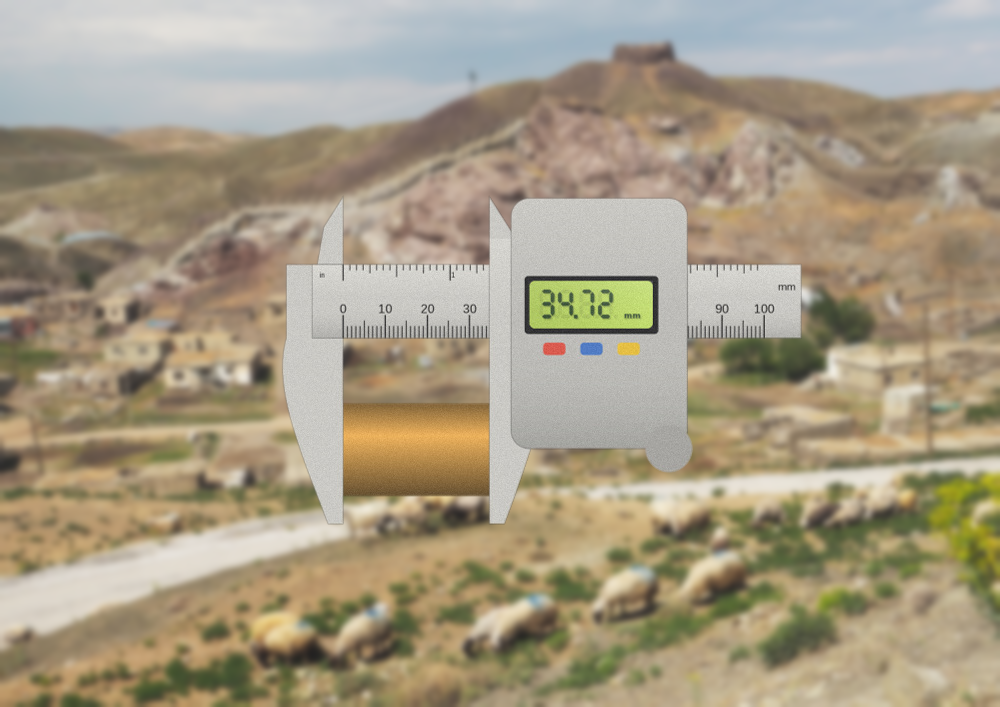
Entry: 34.72mm
